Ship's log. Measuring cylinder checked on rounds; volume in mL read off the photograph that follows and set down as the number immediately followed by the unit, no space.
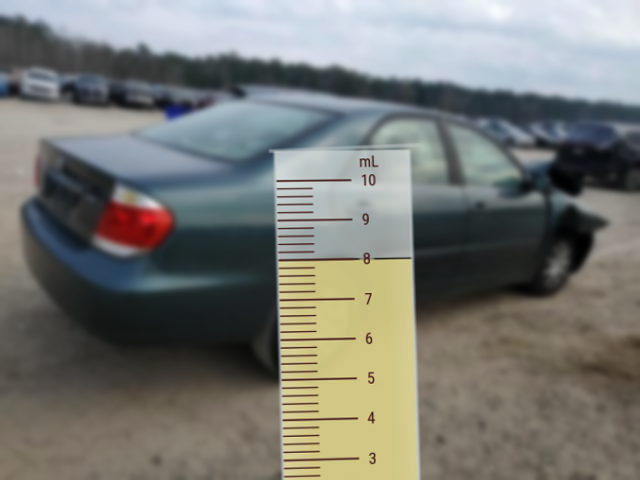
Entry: 8mL
